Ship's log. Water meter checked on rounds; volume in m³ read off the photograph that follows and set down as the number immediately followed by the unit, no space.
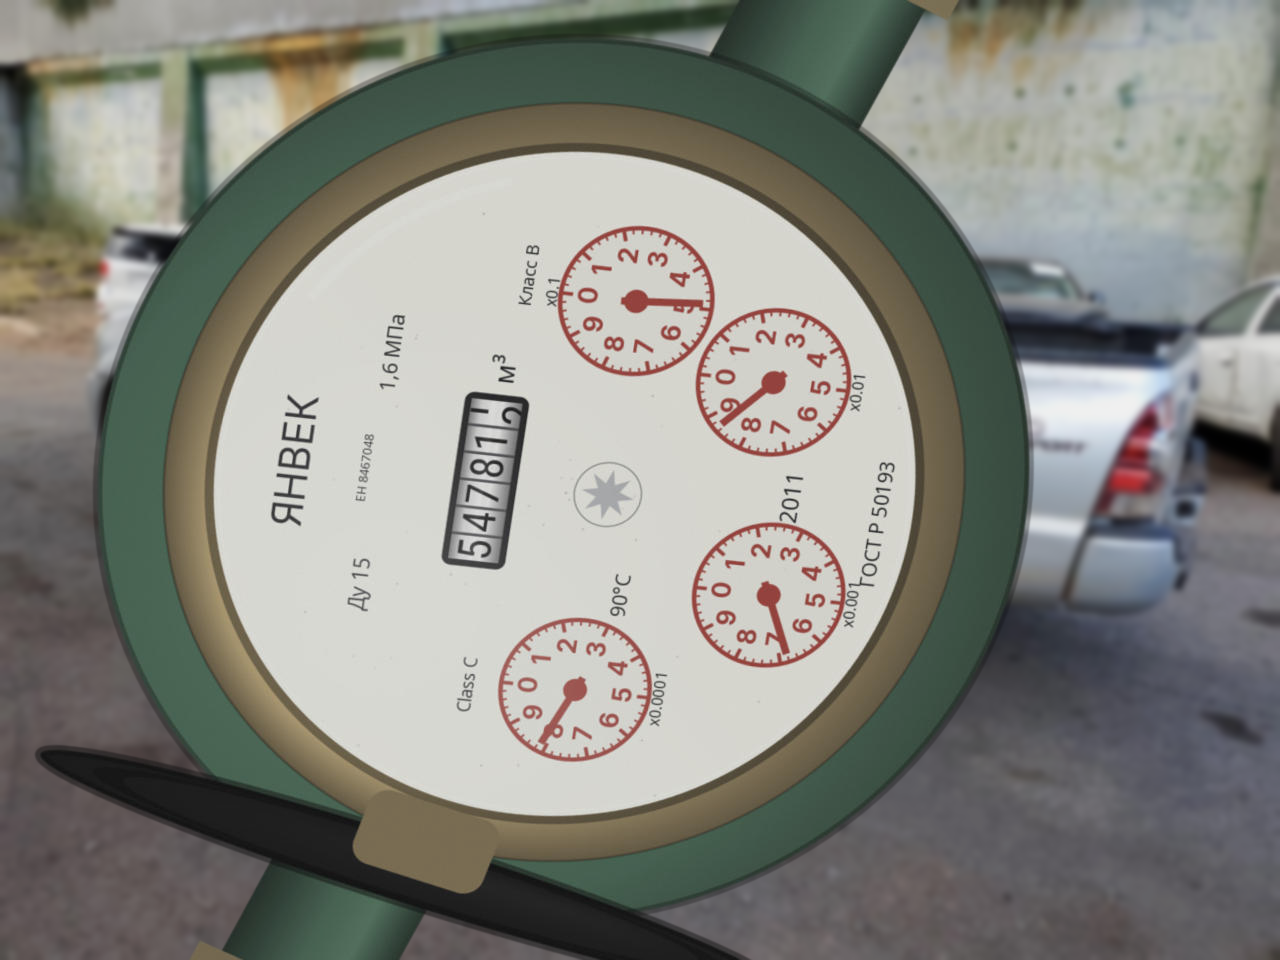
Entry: 547811.4868m³
